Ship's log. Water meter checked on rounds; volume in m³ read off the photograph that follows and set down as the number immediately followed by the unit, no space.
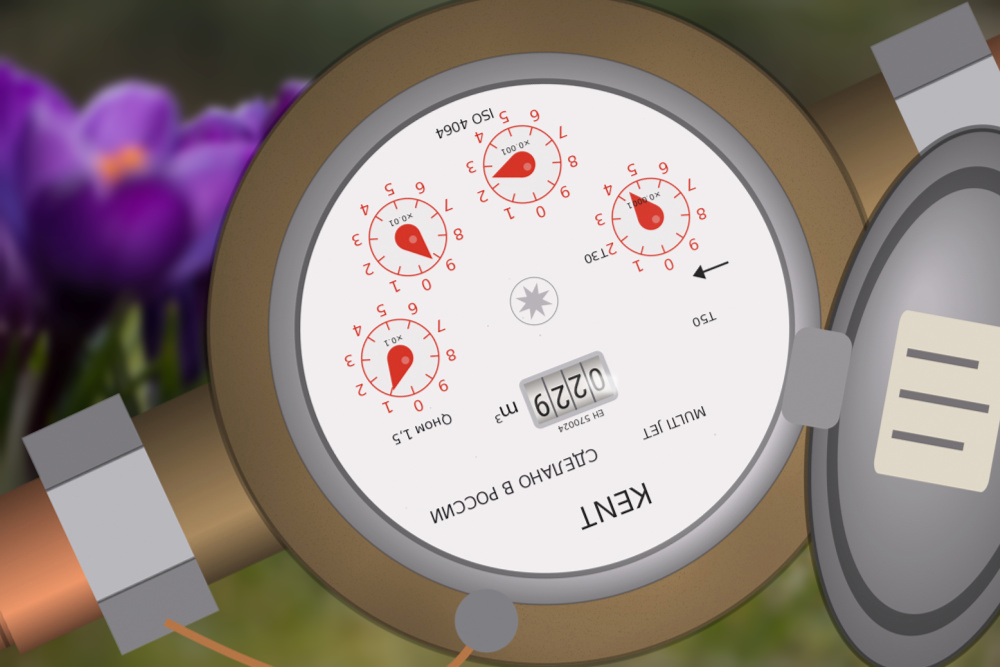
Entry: 229.0924m³
